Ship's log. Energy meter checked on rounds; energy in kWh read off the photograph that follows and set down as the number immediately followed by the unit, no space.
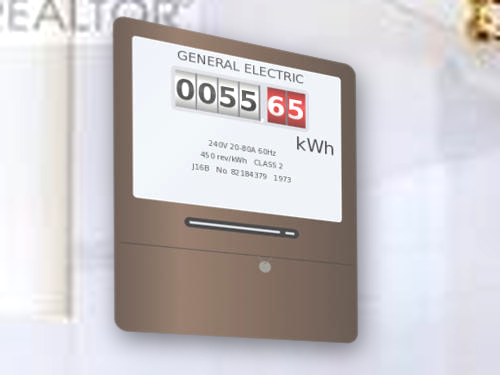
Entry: 55.65kWh
